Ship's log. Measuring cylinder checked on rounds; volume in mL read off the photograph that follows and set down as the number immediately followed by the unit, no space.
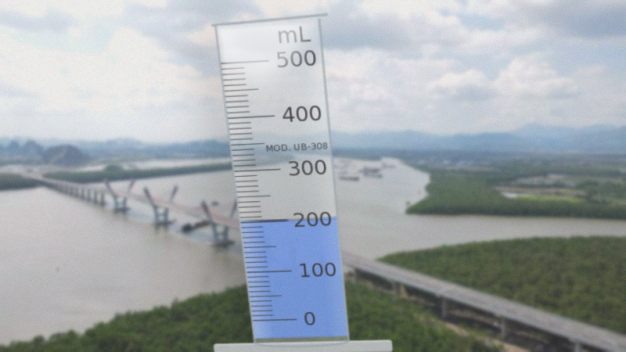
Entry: 200mL
